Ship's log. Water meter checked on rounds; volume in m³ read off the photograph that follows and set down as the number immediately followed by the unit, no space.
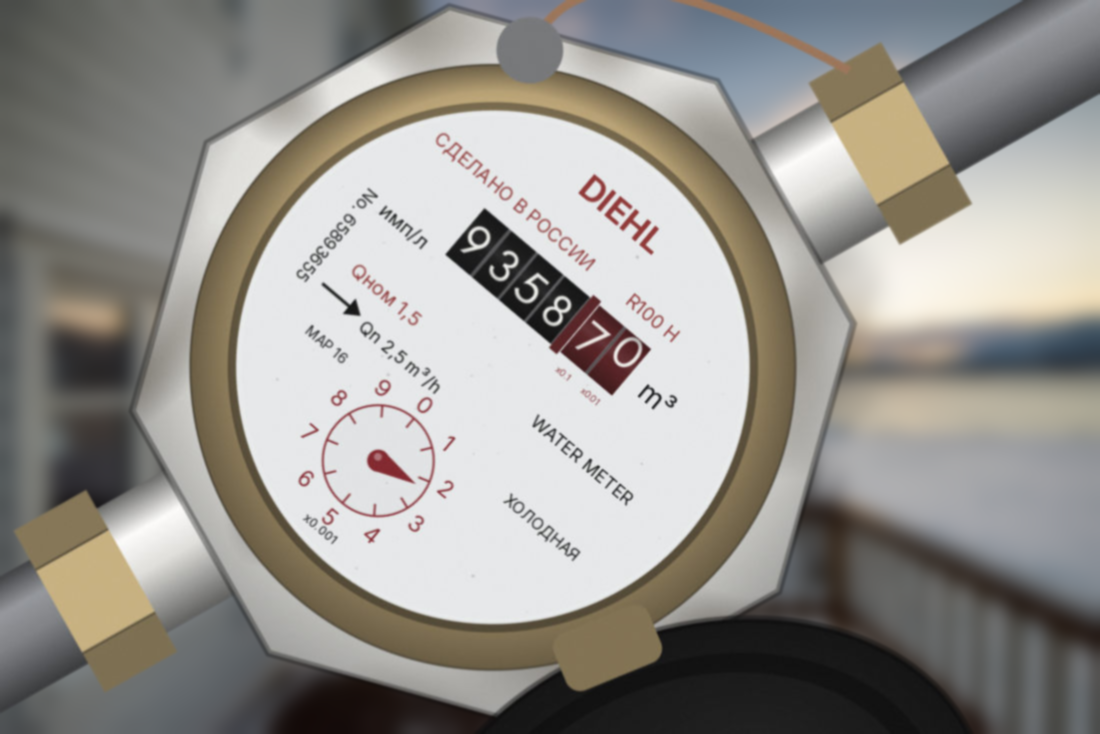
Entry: 9358.702m³
